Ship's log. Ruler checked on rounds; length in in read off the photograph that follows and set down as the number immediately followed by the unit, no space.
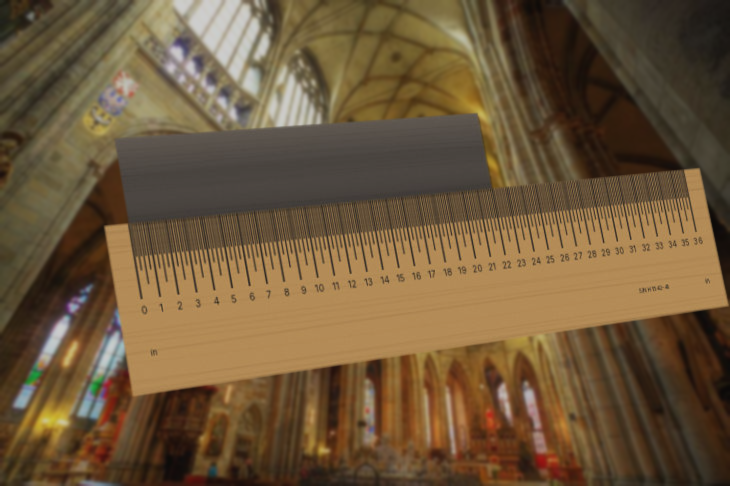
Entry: 22in
